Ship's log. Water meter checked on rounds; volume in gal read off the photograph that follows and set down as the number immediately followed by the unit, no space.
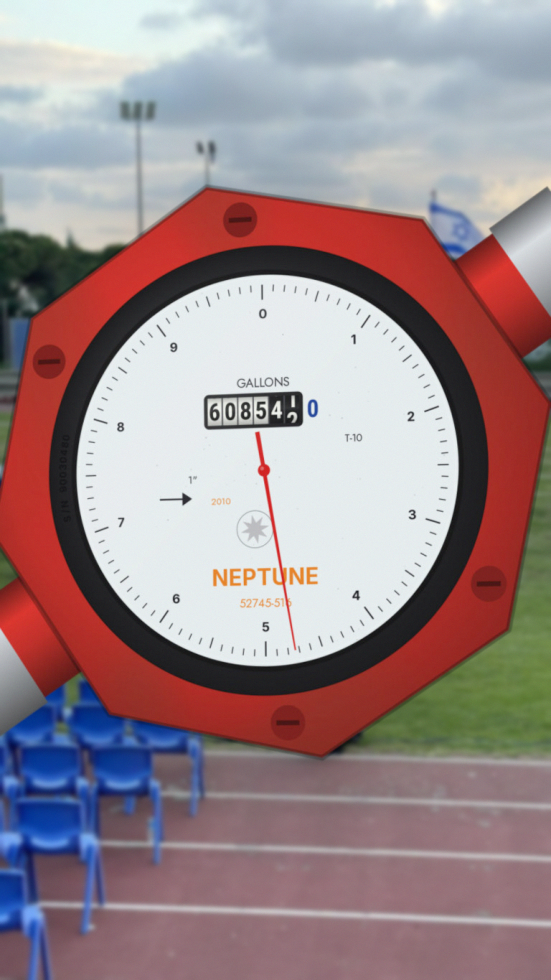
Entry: 6085414.7gal
